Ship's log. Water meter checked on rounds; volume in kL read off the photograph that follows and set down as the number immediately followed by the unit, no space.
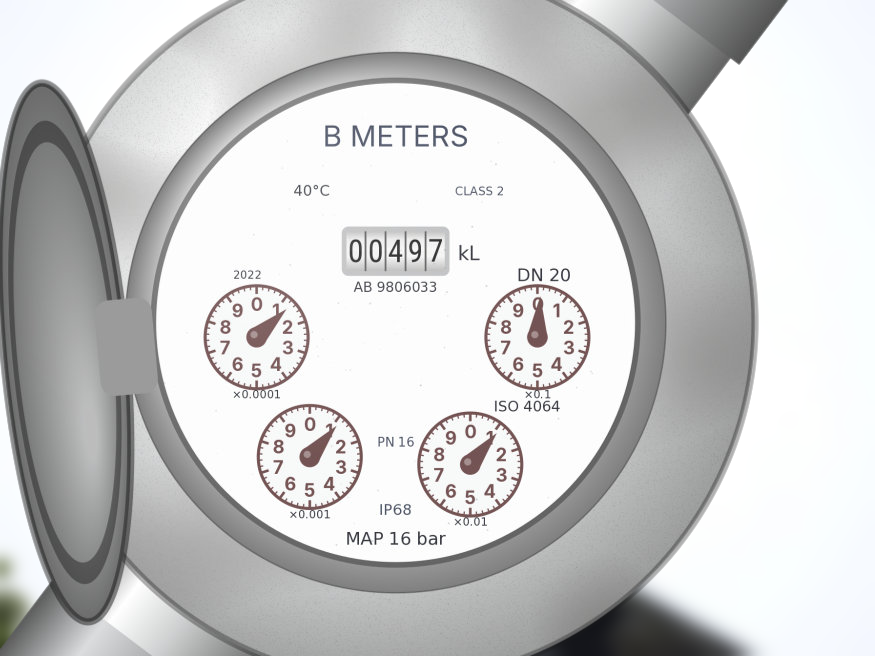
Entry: 497.0111kL
